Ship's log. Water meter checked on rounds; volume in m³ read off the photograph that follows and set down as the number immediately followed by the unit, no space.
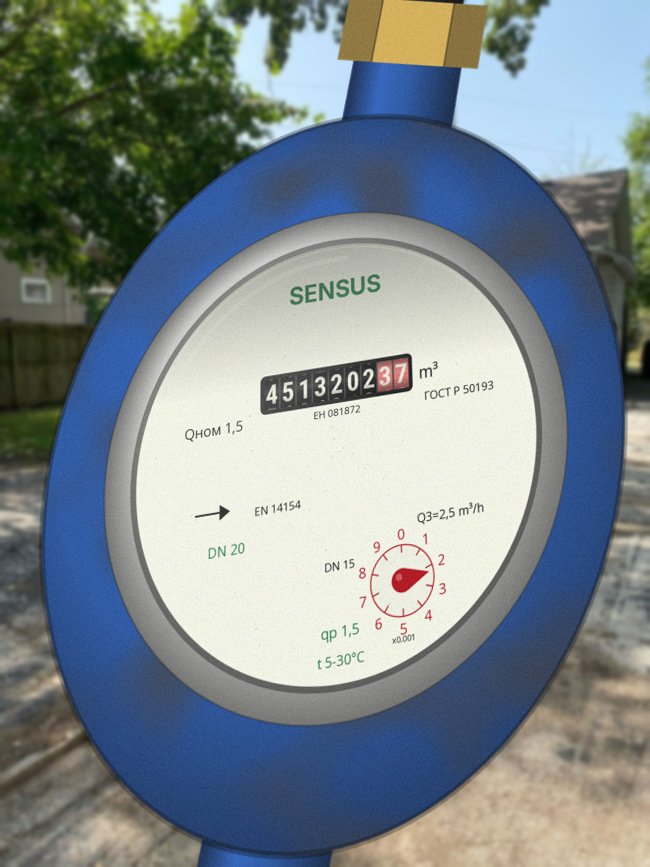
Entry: 4513202.372m³
